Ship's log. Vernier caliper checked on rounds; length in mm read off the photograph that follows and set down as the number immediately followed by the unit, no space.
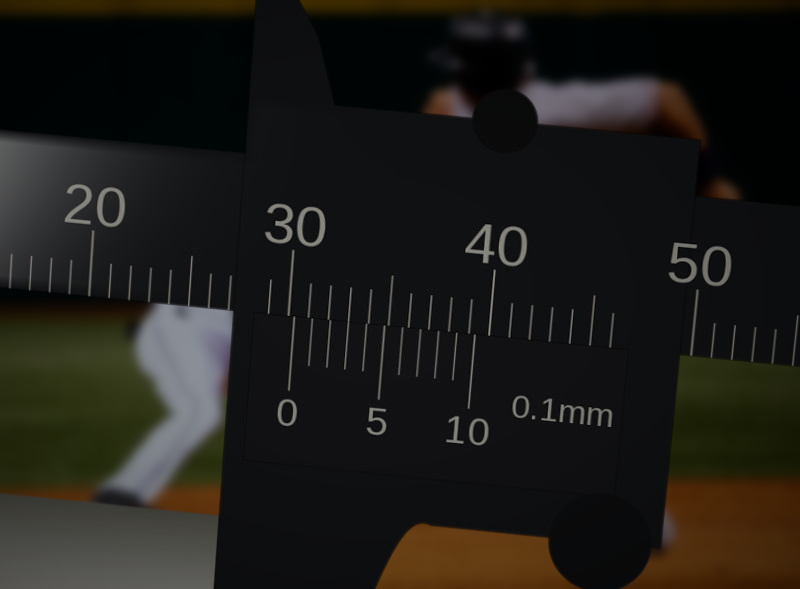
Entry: 30.3mm
